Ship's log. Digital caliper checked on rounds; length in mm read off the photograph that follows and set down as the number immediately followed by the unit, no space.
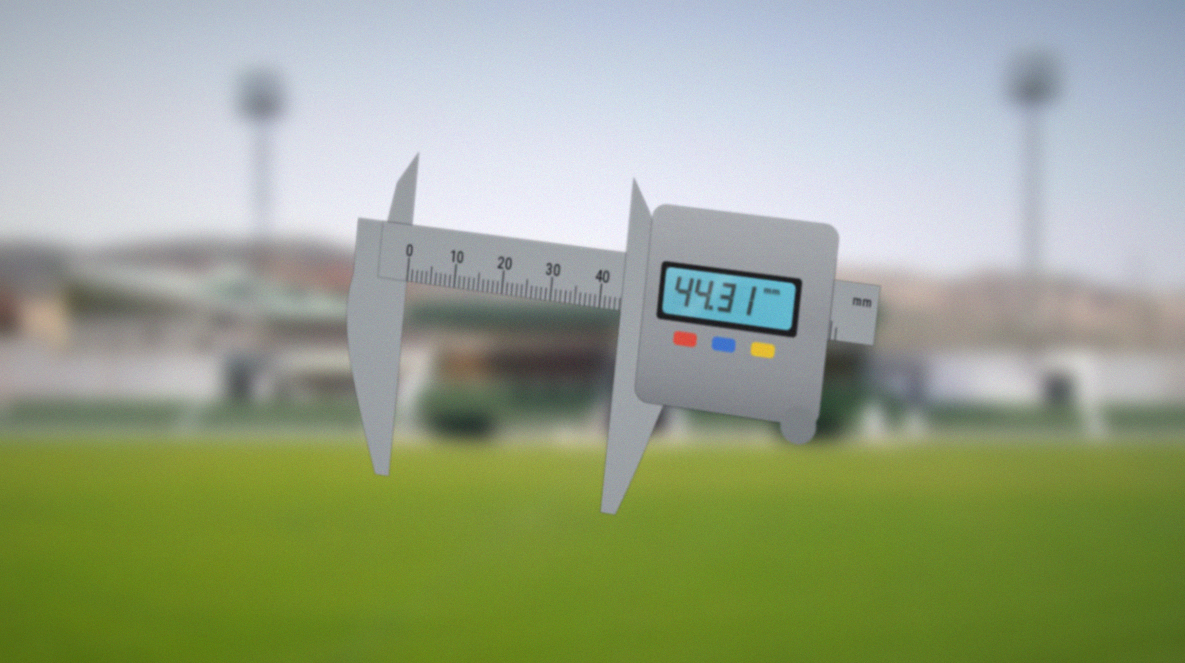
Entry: 44.31mm
